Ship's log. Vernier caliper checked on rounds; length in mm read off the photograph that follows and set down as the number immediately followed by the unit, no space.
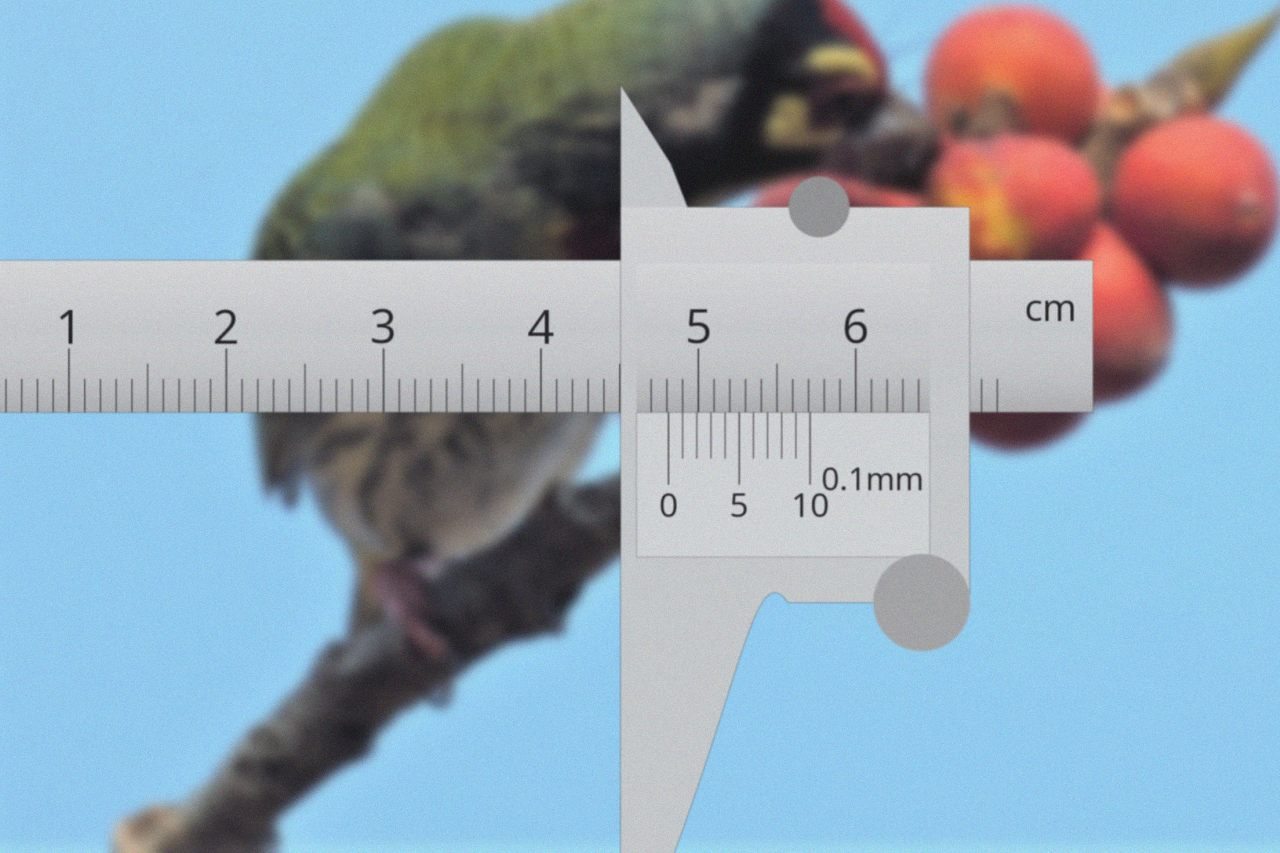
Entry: 48.1mm
